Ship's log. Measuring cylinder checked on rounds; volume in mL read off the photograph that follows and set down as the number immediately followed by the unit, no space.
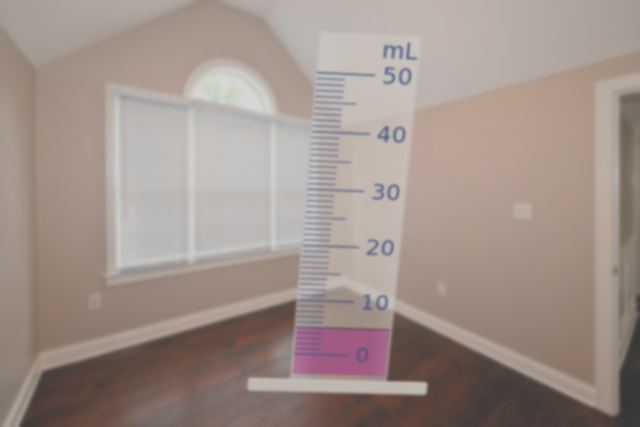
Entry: 5mL
